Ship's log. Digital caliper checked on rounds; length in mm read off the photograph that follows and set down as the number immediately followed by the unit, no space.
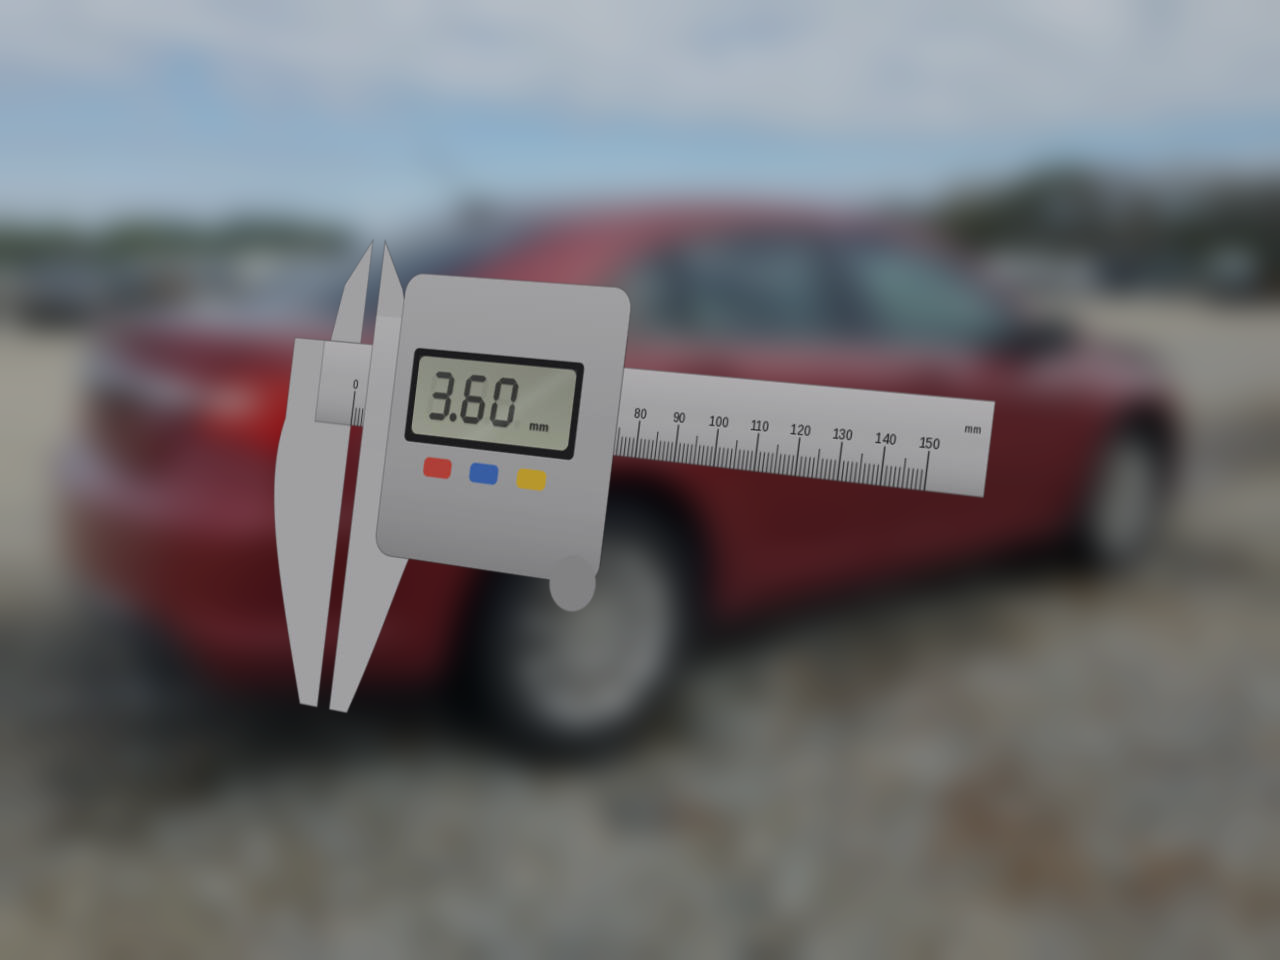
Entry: 3.60mm
